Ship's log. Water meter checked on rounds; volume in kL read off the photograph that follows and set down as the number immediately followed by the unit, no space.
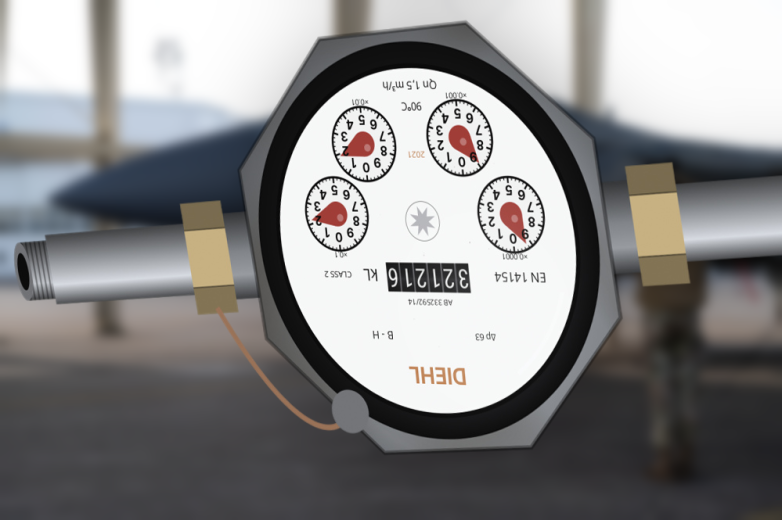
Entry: 321216.2189kL
